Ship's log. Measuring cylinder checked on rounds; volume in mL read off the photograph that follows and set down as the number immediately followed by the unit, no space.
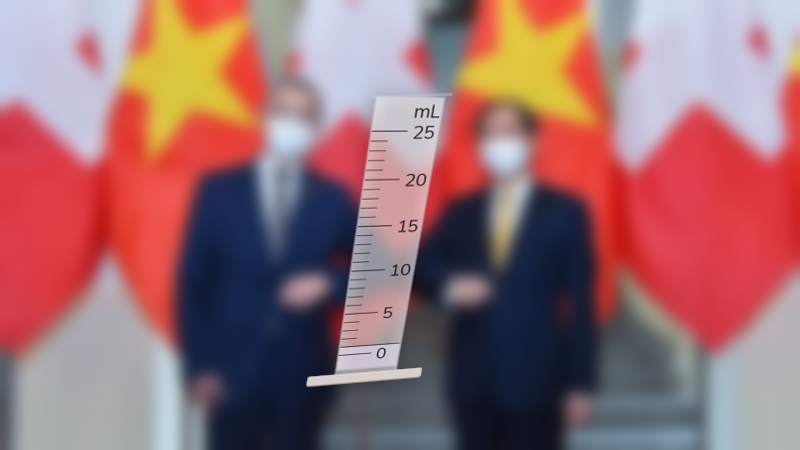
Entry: 1mL
